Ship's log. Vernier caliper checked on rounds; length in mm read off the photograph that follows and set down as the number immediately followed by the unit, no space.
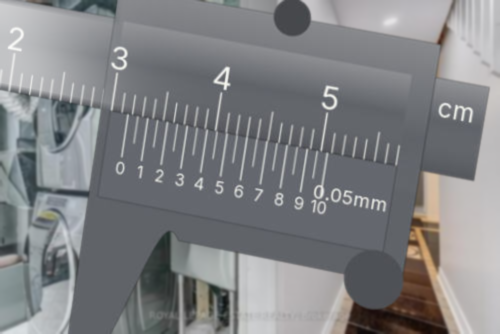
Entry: 31.6mm
